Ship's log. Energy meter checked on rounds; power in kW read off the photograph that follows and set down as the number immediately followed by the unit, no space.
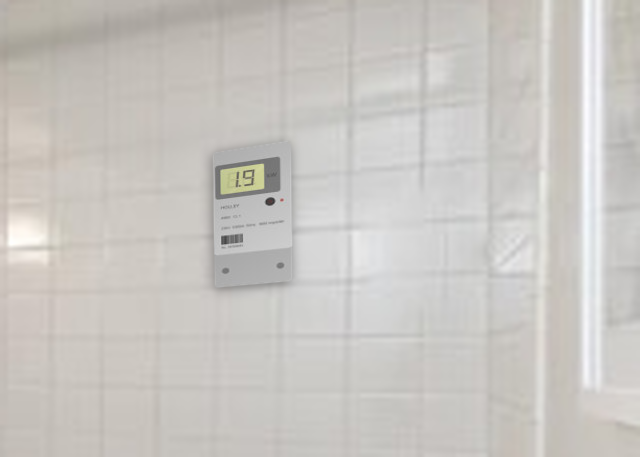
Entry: 1.9kW
